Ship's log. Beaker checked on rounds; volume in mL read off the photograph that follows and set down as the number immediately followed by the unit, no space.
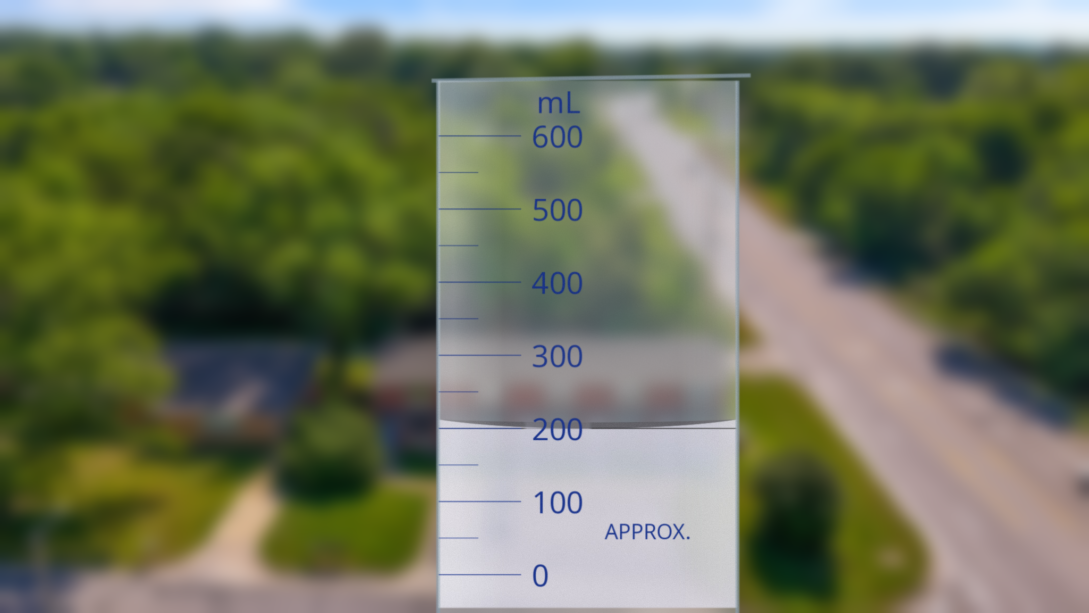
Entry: 200mL
